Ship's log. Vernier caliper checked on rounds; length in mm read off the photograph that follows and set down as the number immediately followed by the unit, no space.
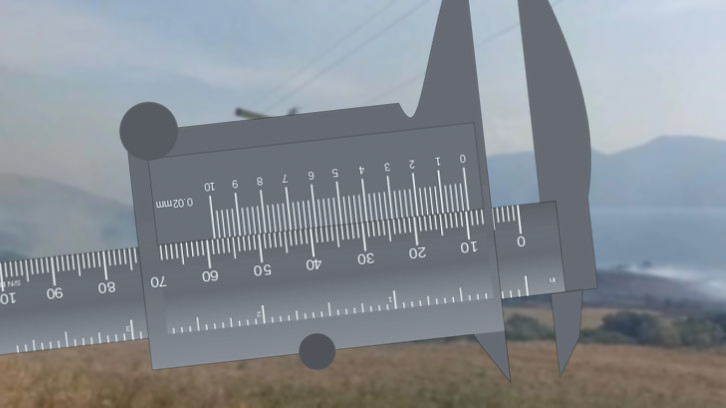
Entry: 9.5mm
